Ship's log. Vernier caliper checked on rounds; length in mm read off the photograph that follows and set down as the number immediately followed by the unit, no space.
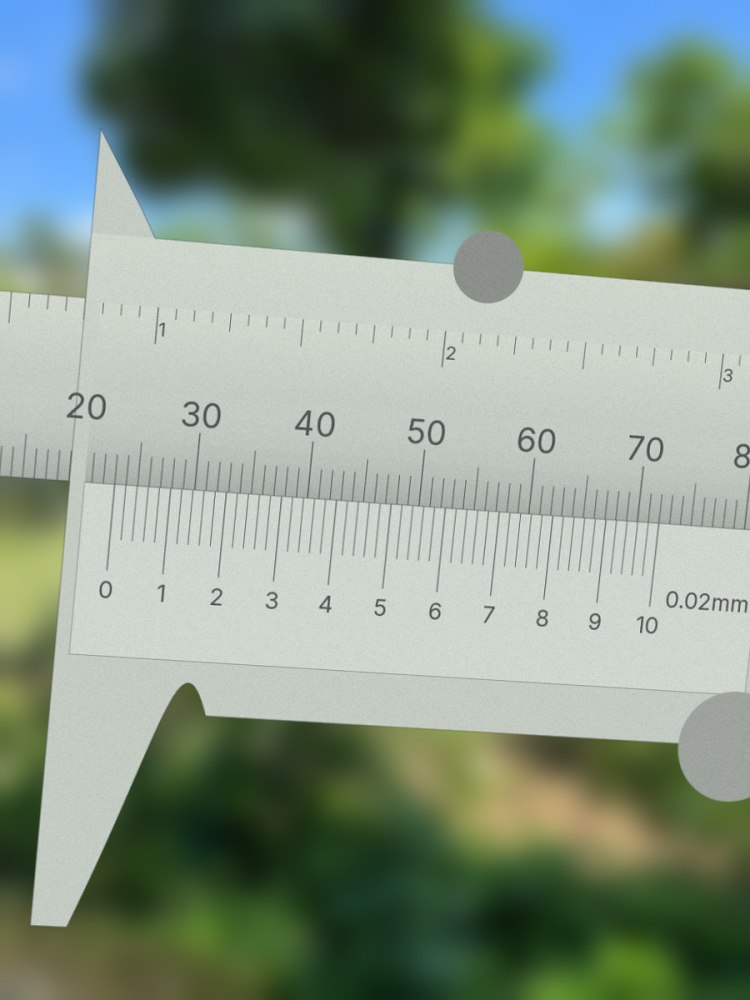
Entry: 23.0mm
